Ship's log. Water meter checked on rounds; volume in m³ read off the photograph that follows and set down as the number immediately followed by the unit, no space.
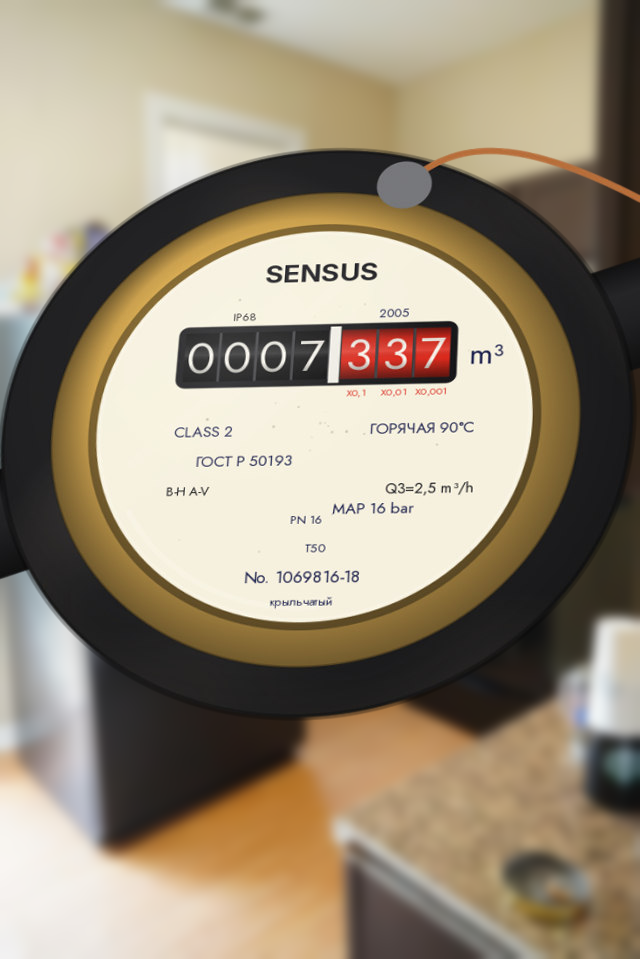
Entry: 7.337m³
